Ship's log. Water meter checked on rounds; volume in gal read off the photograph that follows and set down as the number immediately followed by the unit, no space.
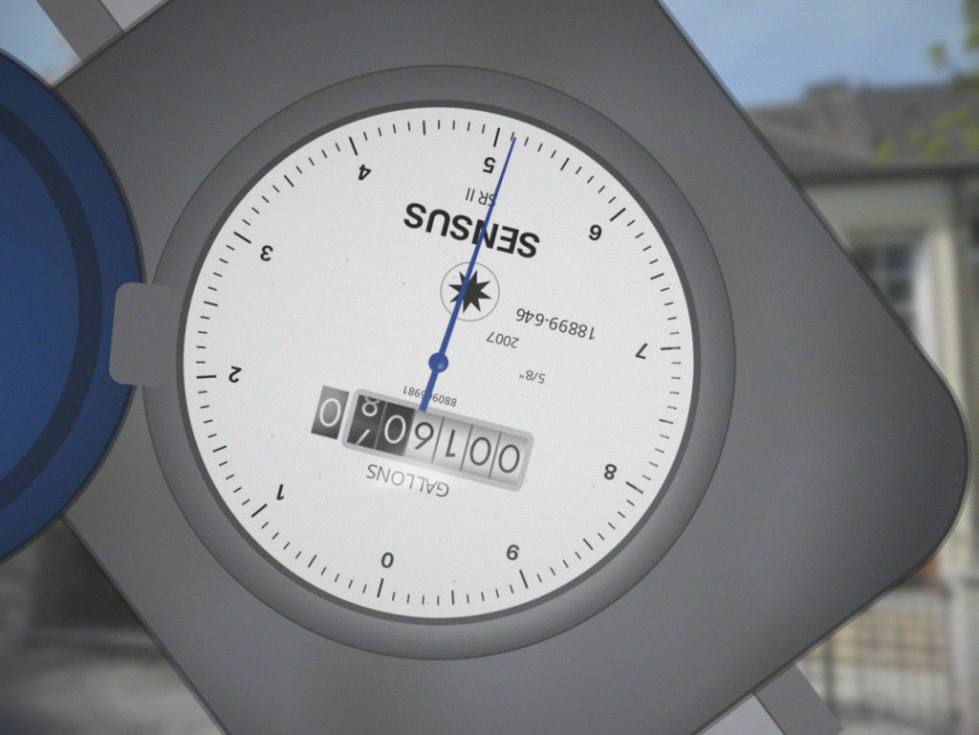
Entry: 16075.1gal
